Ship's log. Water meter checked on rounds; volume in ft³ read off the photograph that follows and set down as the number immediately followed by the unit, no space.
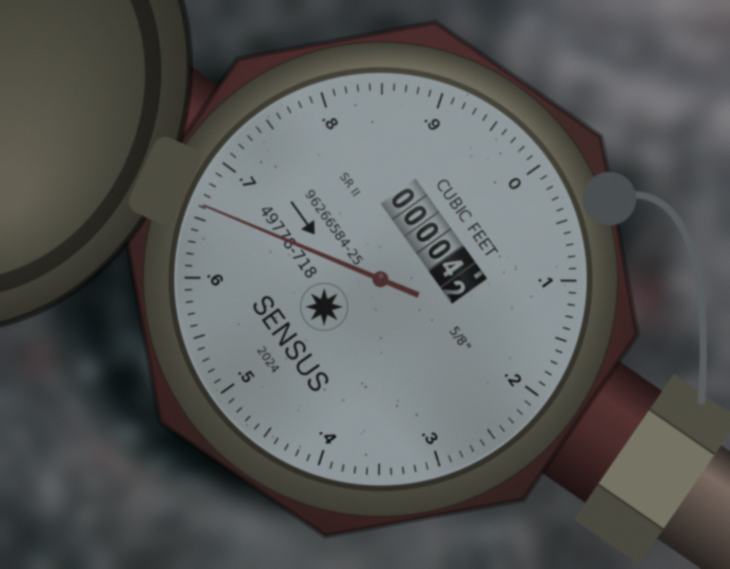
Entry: 41.66ft³
